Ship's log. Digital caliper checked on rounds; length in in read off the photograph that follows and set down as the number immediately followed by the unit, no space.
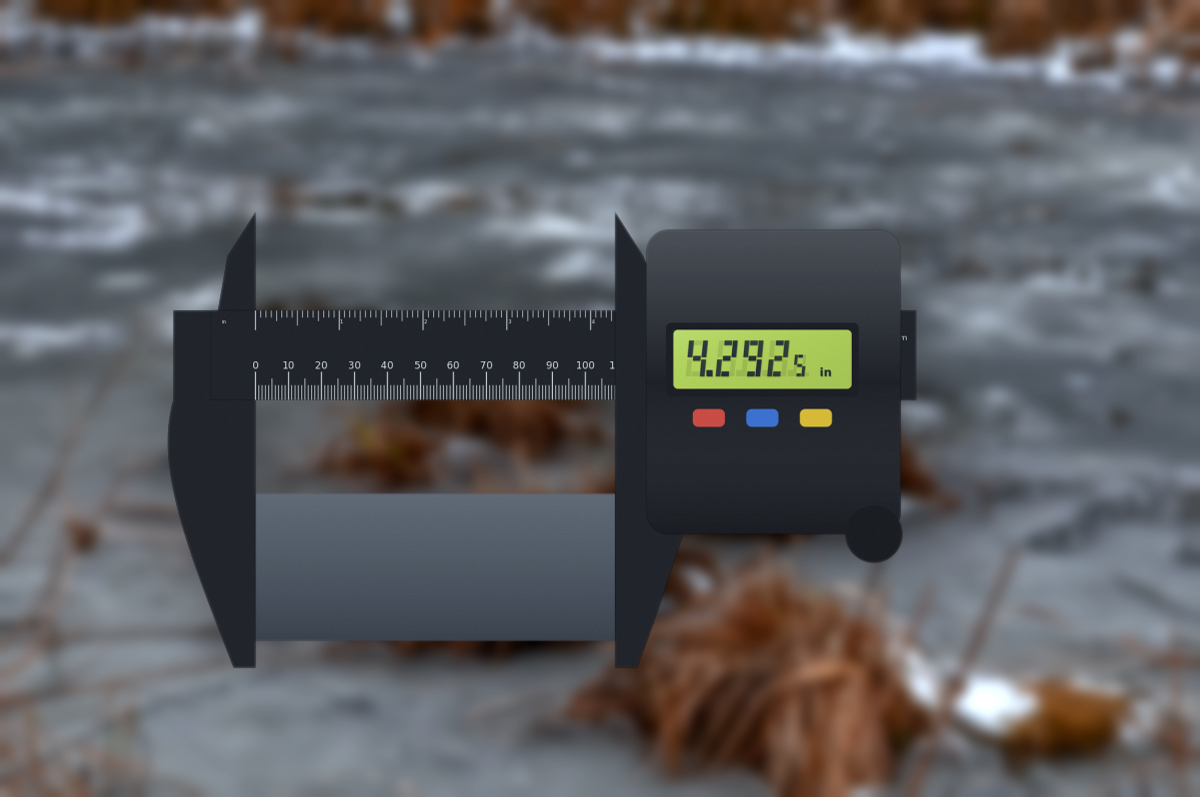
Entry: 4.2925in
